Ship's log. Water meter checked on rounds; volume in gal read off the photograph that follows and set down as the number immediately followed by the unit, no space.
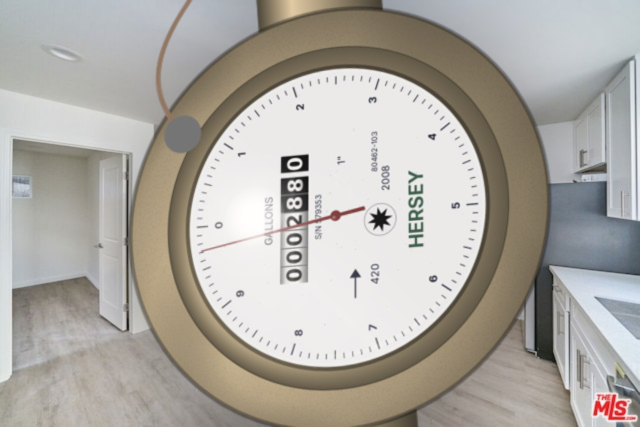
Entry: 2879.7gal
